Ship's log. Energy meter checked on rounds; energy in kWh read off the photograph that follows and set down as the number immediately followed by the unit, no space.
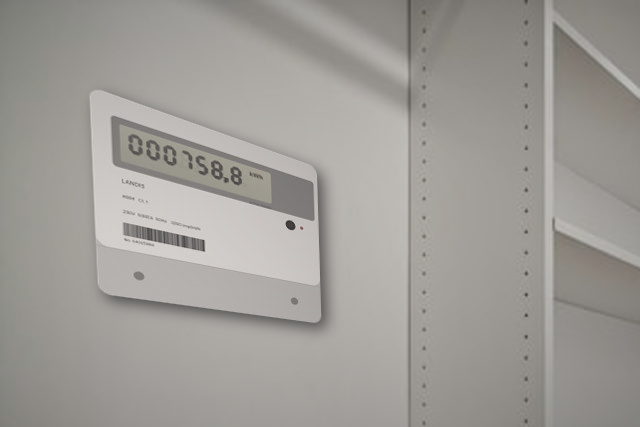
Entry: 758.8kWh
